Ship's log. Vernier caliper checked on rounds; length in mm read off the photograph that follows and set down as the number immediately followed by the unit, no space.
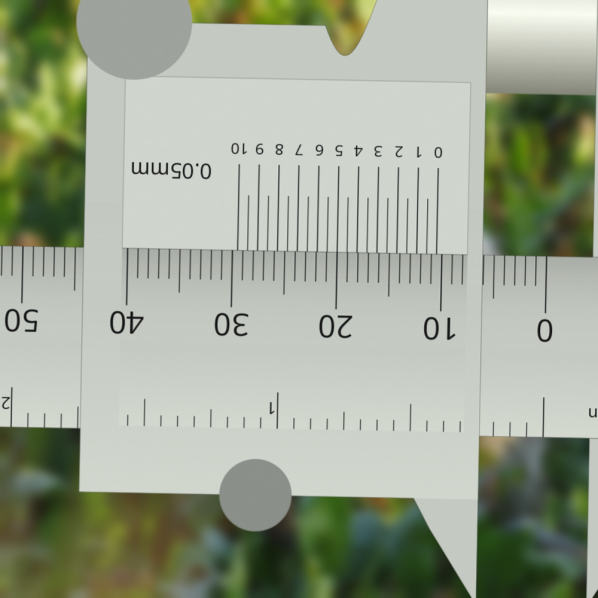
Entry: 10.5mm
